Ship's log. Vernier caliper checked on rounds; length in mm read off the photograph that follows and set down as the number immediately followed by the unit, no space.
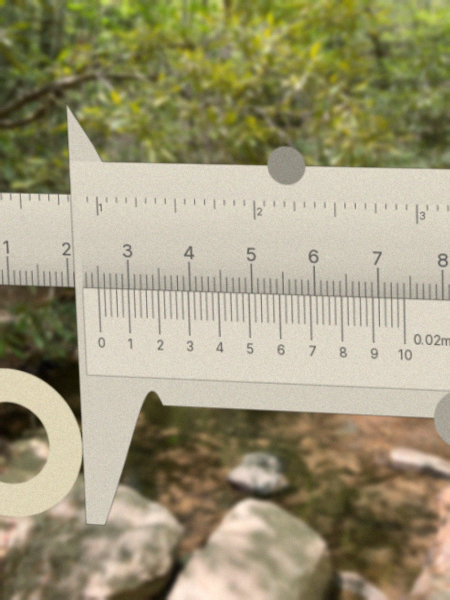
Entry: 25.0mm
